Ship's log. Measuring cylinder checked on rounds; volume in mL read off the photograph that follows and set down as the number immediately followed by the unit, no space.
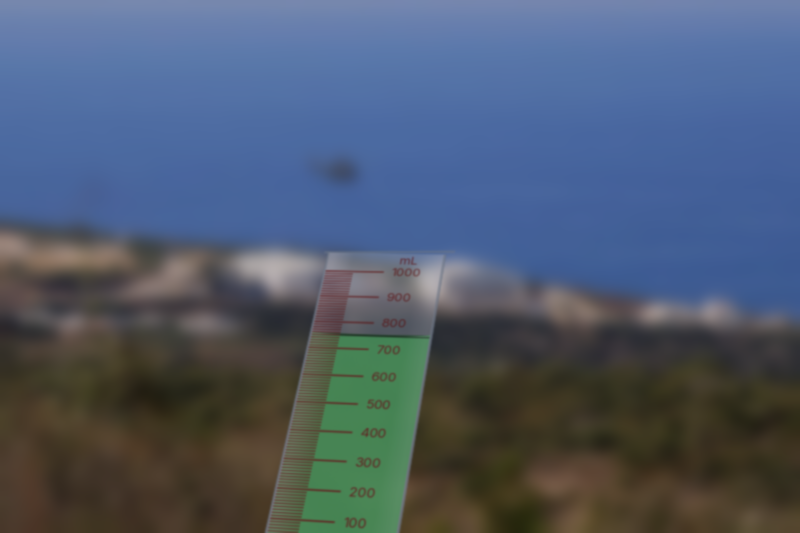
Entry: 750mL
